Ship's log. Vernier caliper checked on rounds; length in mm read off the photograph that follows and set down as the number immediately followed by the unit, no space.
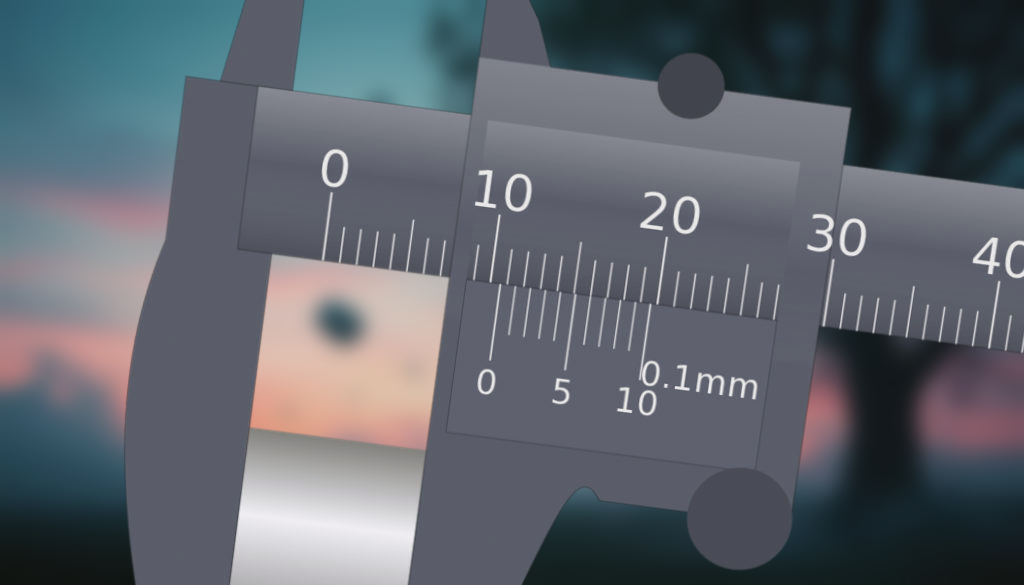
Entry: 10.6mm
